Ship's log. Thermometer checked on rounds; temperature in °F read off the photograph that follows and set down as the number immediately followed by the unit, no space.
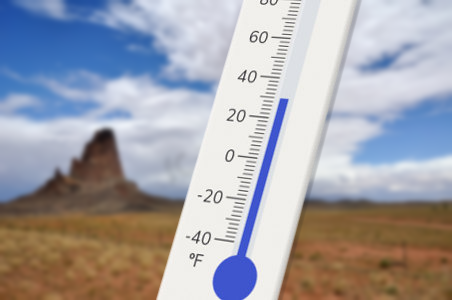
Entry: 30°F
